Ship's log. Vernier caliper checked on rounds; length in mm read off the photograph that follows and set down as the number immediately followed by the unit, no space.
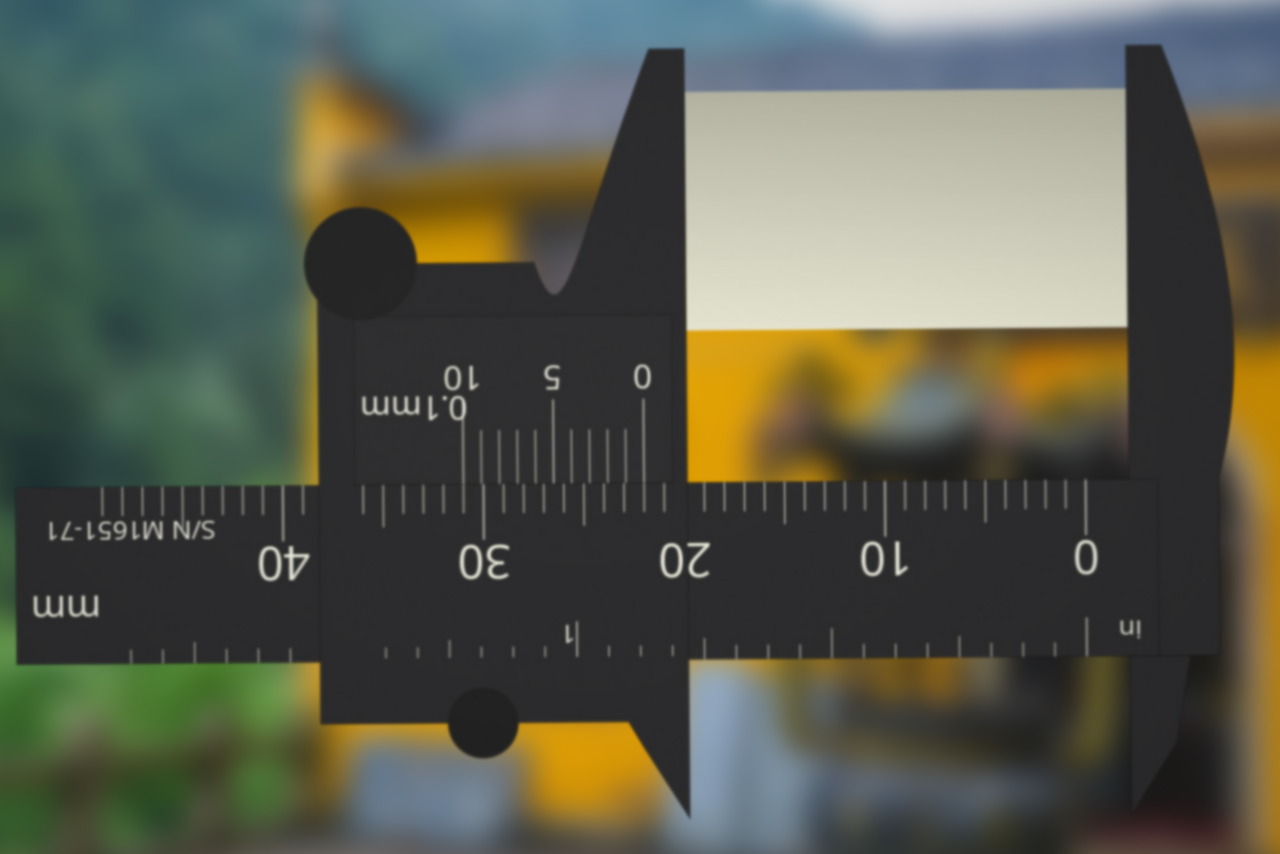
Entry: 22.0mm
